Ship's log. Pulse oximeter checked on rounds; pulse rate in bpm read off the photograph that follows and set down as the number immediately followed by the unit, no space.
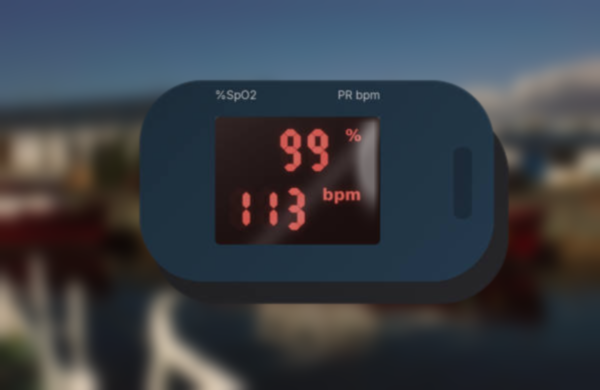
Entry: 113bpm
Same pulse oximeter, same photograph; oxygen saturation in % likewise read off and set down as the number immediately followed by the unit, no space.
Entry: 99%
